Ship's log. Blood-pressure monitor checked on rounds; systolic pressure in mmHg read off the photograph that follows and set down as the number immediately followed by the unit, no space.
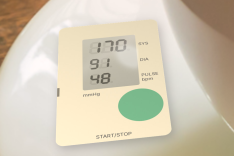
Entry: 170mmHg
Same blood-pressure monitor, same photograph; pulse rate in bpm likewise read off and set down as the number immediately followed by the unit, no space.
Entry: 48bpm
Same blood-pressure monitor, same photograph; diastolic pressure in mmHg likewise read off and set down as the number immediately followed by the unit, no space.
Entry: 91mmHg
